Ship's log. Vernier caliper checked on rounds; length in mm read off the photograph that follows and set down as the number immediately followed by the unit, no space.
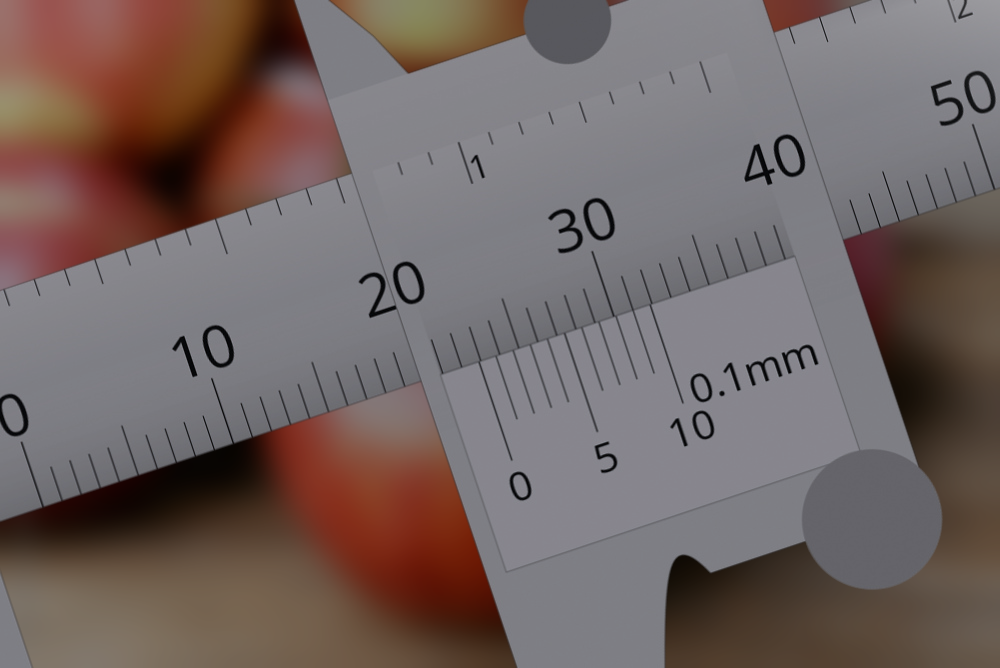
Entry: 22.9mm
